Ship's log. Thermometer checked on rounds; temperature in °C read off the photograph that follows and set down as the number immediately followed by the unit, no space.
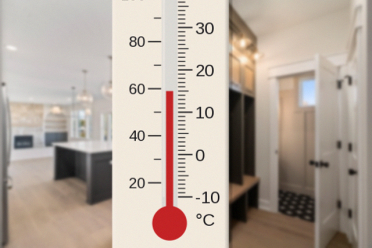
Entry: 15°C
